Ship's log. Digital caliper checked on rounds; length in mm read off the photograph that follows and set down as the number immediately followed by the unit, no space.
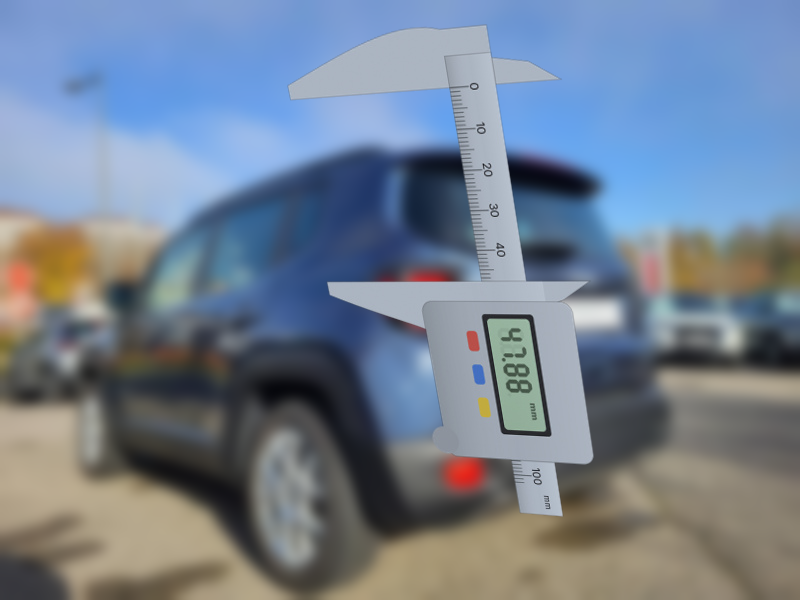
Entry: 47.88mm
